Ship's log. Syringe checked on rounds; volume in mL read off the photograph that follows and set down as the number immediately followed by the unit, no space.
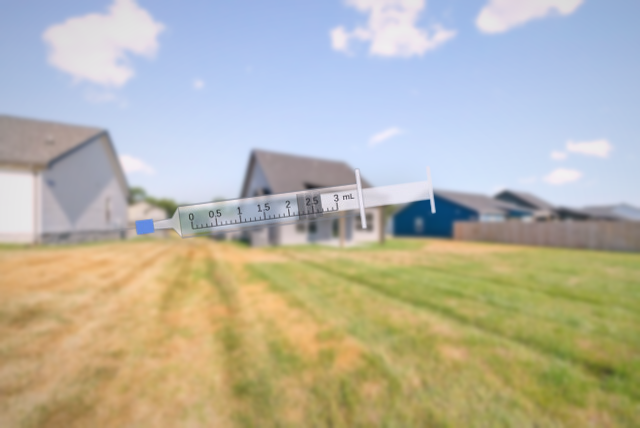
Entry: 2.2mL
